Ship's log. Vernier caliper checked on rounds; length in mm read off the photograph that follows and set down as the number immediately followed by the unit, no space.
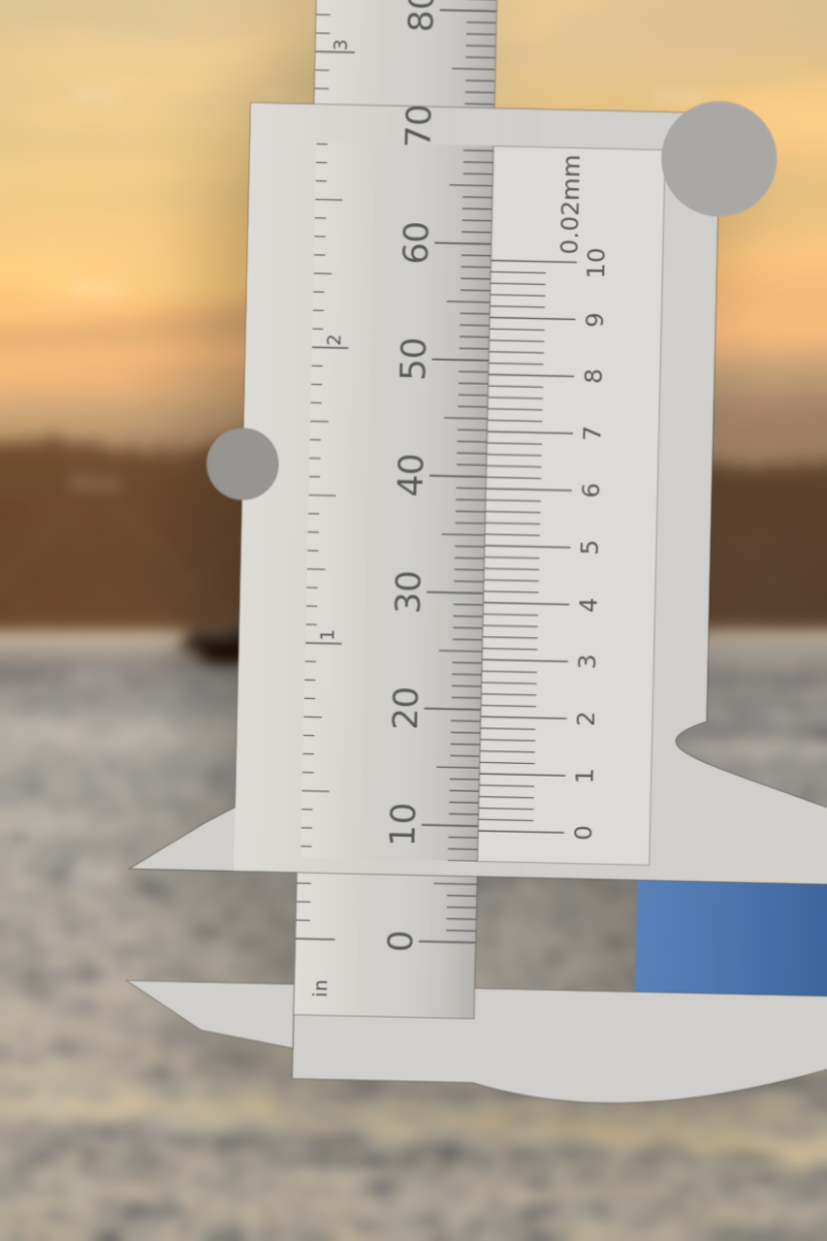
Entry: 9.6mm
